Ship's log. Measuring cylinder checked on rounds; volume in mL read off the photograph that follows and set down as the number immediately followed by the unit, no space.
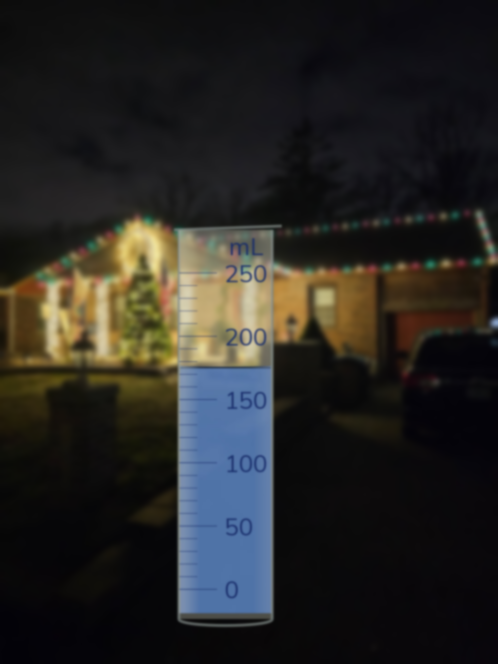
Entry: 175mL
